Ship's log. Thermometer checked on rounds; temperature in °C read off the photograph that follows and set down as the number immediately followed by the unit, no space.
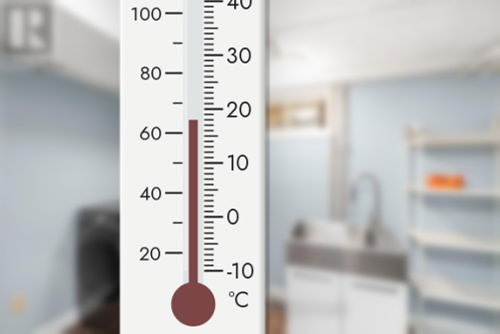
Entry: 18°C
